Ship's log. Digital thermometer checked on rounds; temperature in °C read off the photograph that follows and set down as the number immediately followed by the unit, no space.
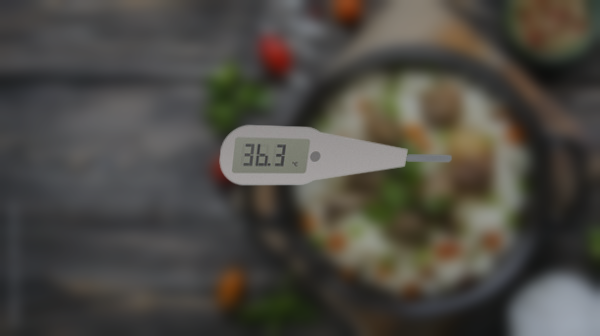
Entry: 36.3°C
